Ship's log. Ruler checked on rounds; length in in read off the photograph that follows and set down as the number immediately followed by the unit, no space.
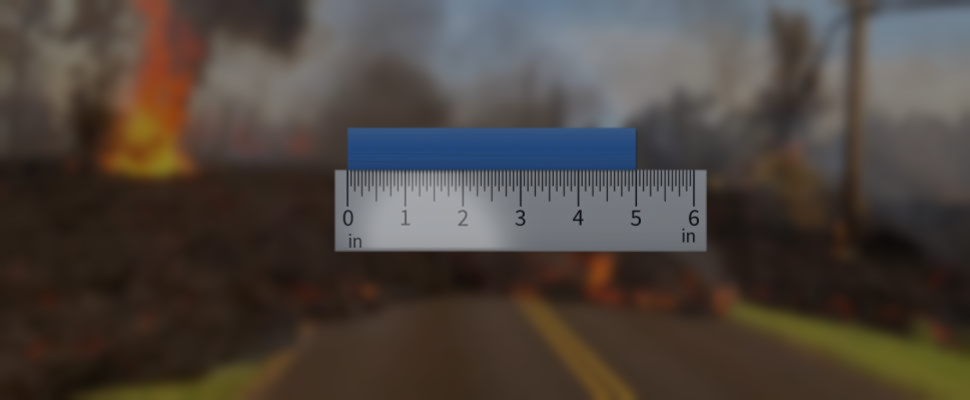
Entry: 5in
